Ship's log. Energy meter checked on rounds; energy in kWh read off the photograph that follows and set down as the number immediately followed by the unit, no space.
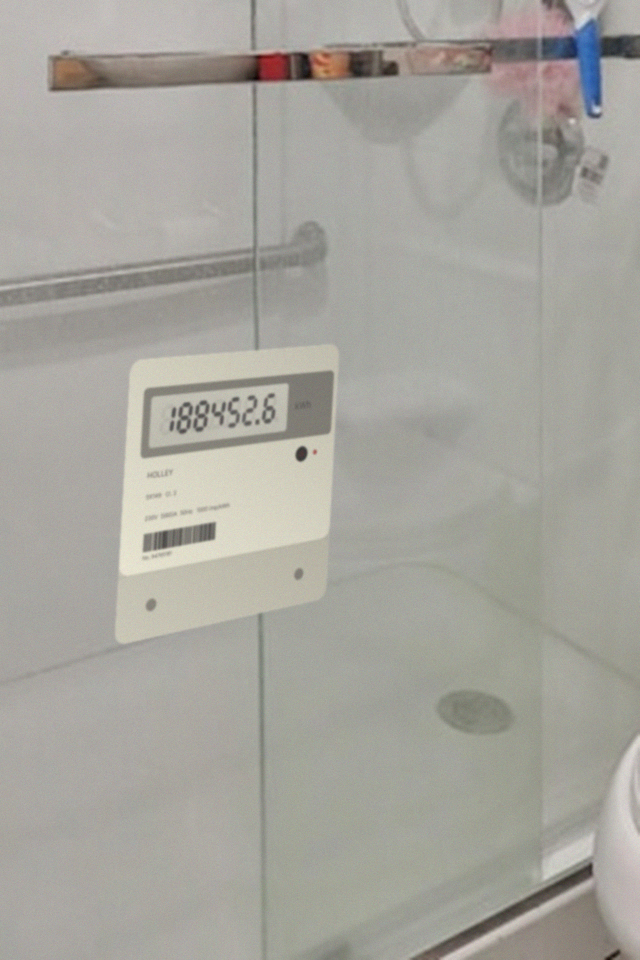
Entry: 188452.6kWh
